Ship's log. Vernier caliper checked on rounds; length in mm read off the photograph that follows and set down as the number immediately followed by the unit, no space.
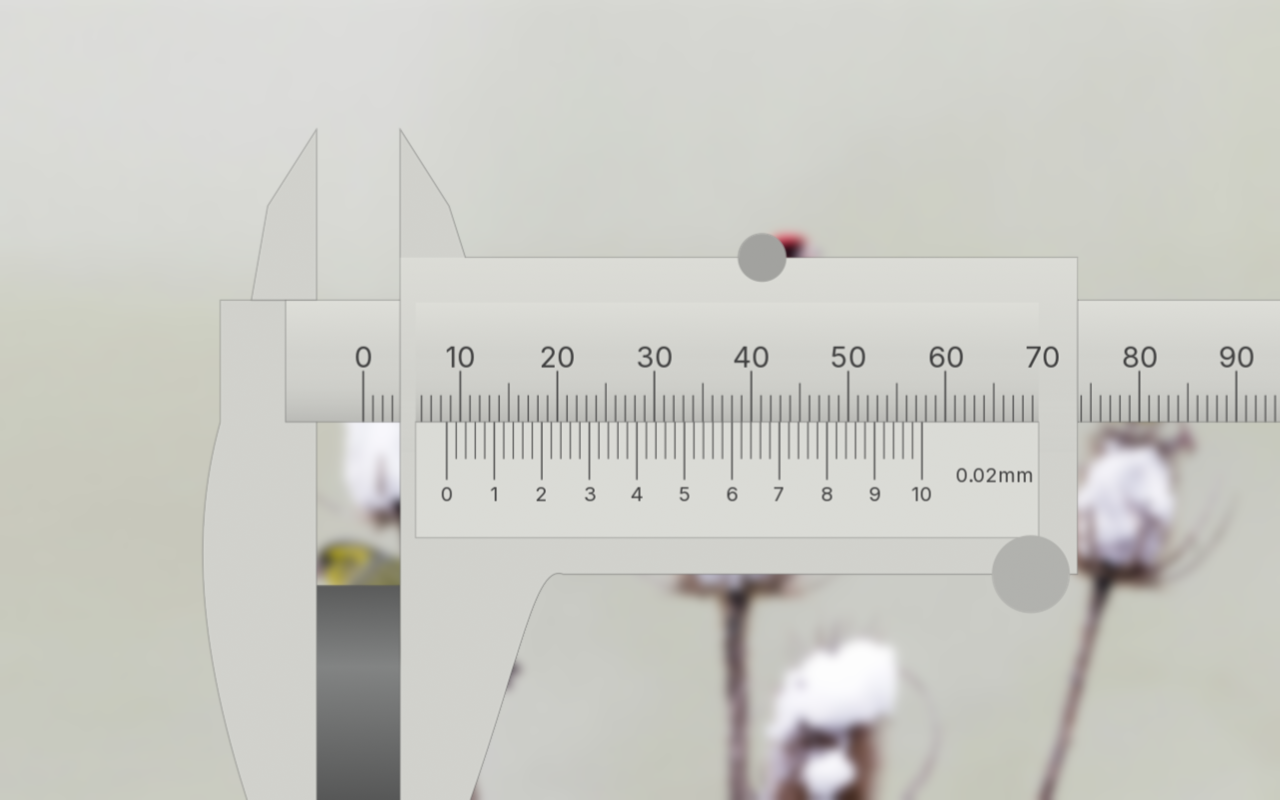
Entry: 8.6mm
